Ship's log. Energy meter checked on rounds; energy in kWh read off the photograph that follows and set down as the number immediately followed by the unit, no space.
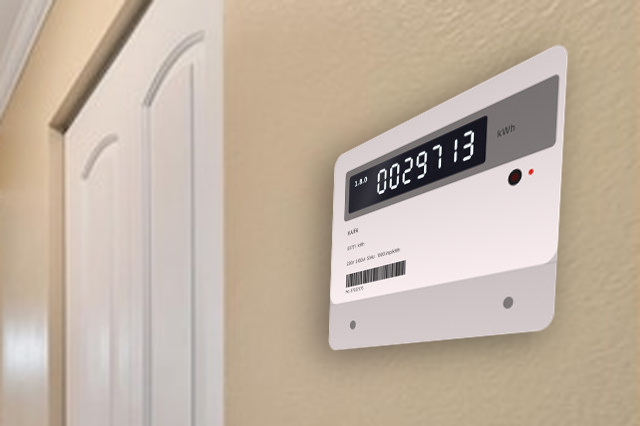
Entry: 29713kWh
